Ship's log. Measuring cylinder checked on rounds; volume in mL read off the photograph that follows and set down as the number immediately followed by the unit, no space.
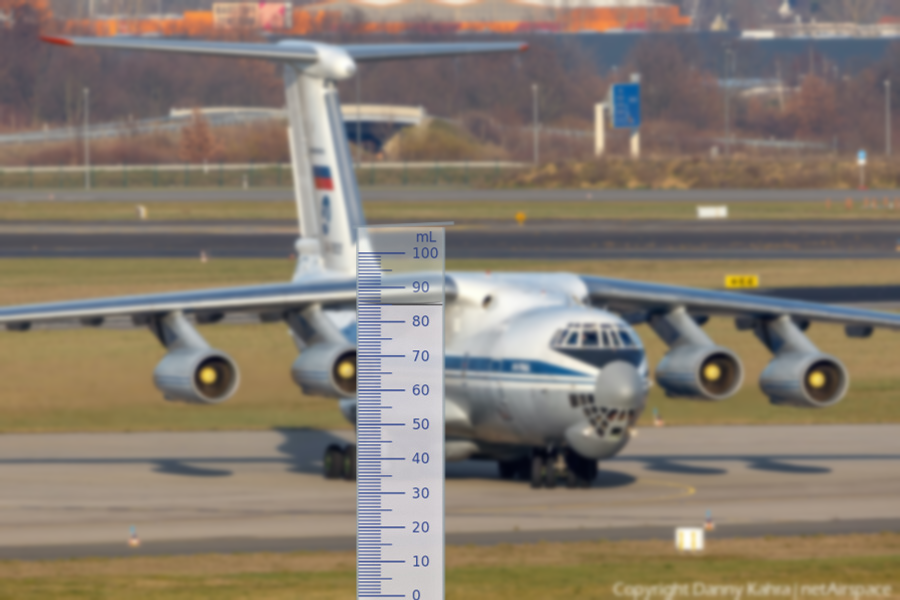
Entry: 85mL
